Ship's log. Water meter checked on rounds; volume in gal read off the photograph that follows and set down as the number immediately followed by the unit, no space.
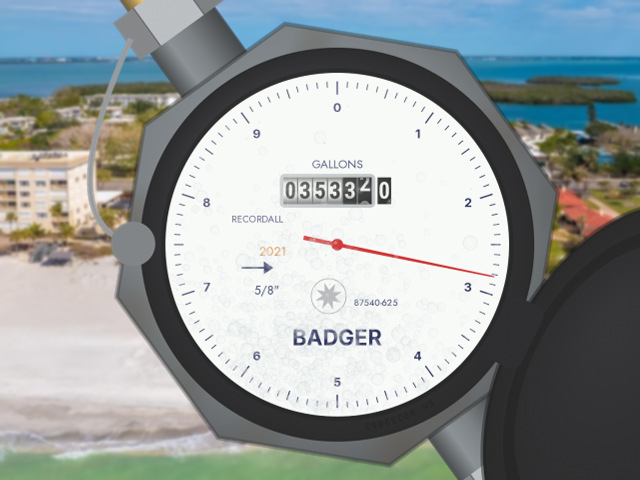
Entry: 353322.8gal
